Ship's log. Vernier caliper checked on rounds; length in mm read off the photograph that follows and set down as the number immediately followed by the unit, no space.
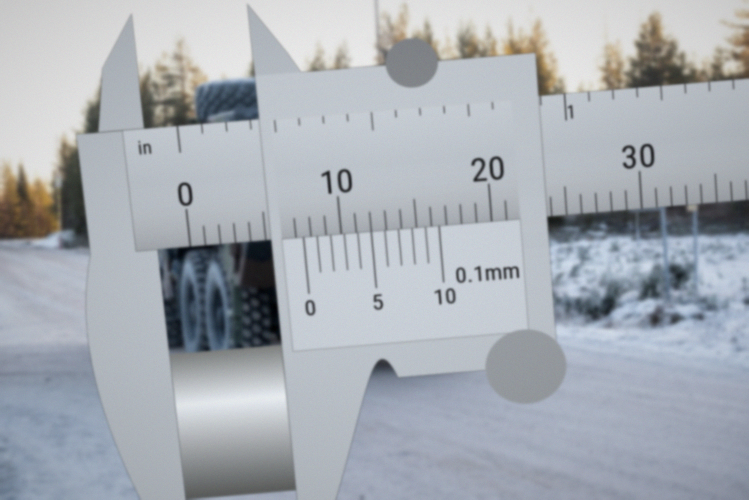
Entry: 7.5mm
